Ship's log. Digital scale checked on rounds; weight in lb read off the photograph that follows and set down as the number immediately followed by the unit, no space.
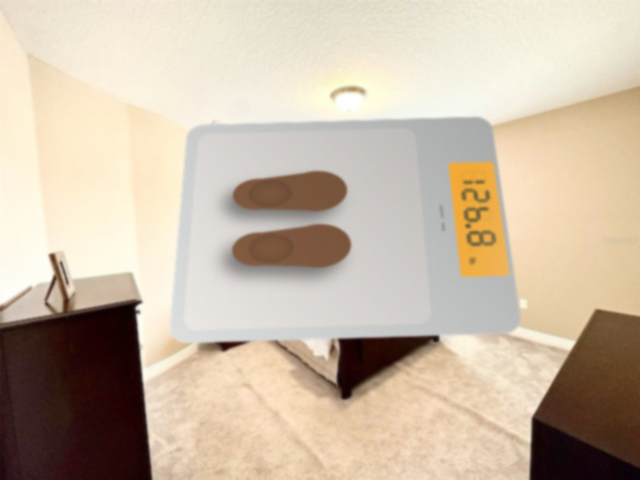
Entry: 126.8lb
